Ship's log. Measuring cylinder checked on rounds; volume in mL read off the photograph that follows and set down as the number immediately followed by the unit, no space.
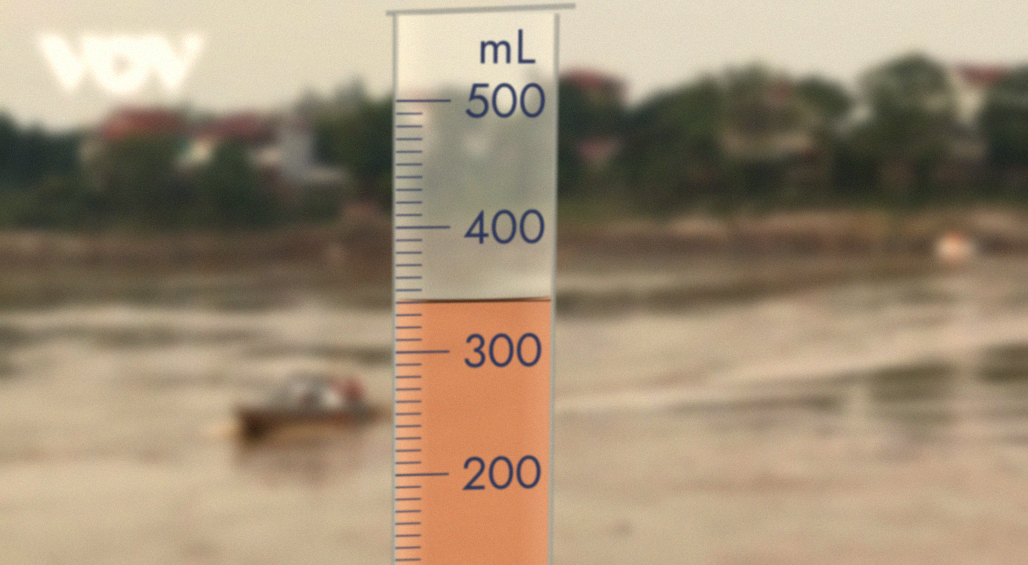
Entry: 340mL
